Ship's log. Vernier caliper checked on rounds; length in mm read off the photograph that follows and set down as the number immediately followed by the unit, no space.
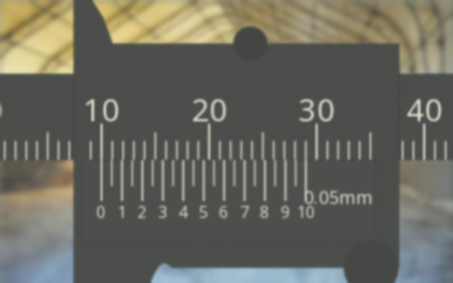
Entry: 10.0mm
